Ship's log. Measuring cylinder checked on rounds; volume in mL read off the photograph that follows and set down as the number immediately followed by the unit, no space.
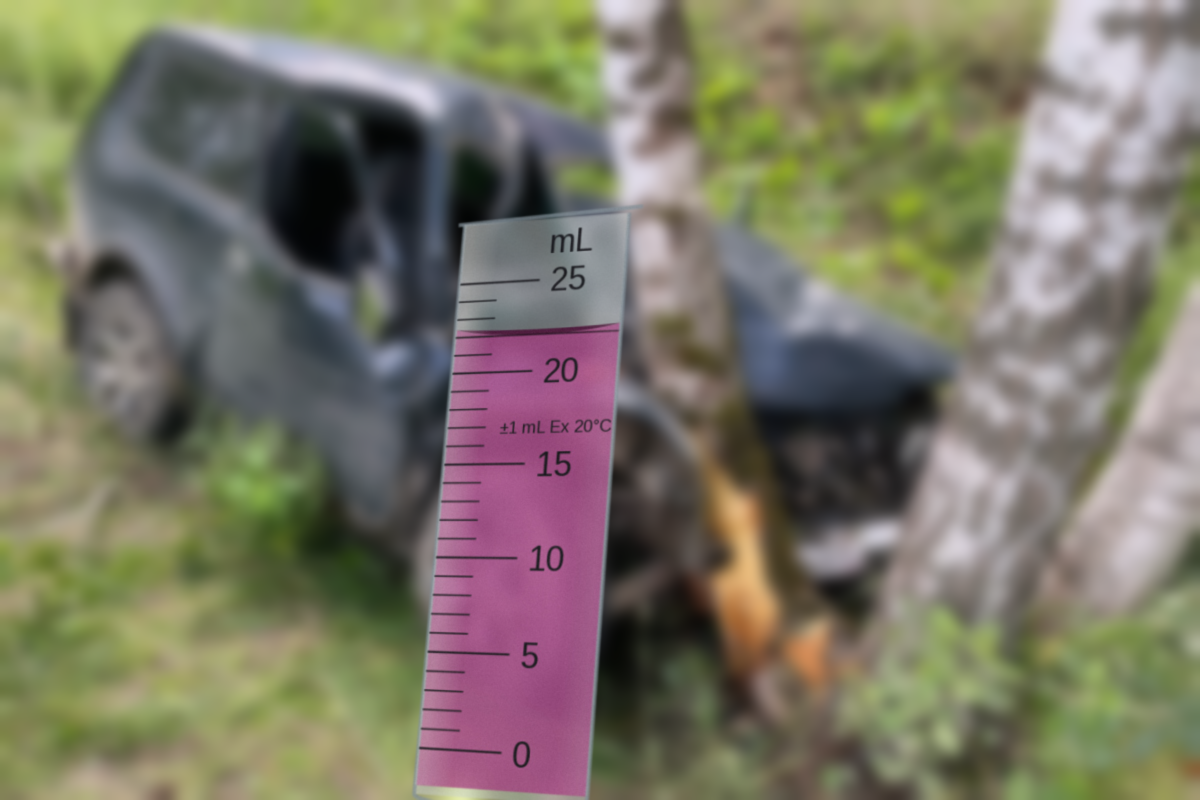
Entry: 22mL
